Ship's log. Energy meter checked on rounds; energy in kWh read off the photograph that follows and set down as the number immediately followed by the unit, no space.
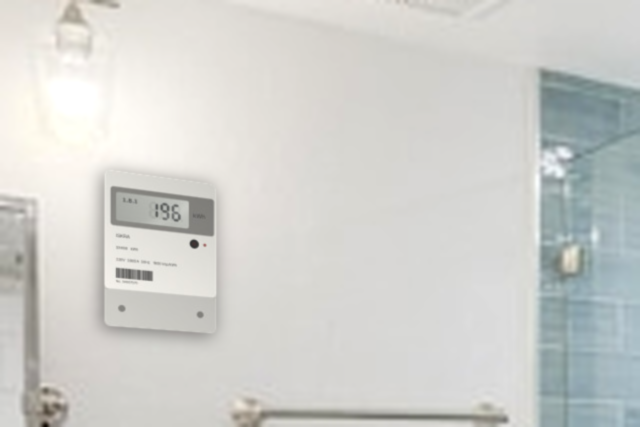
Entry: 196kWh
